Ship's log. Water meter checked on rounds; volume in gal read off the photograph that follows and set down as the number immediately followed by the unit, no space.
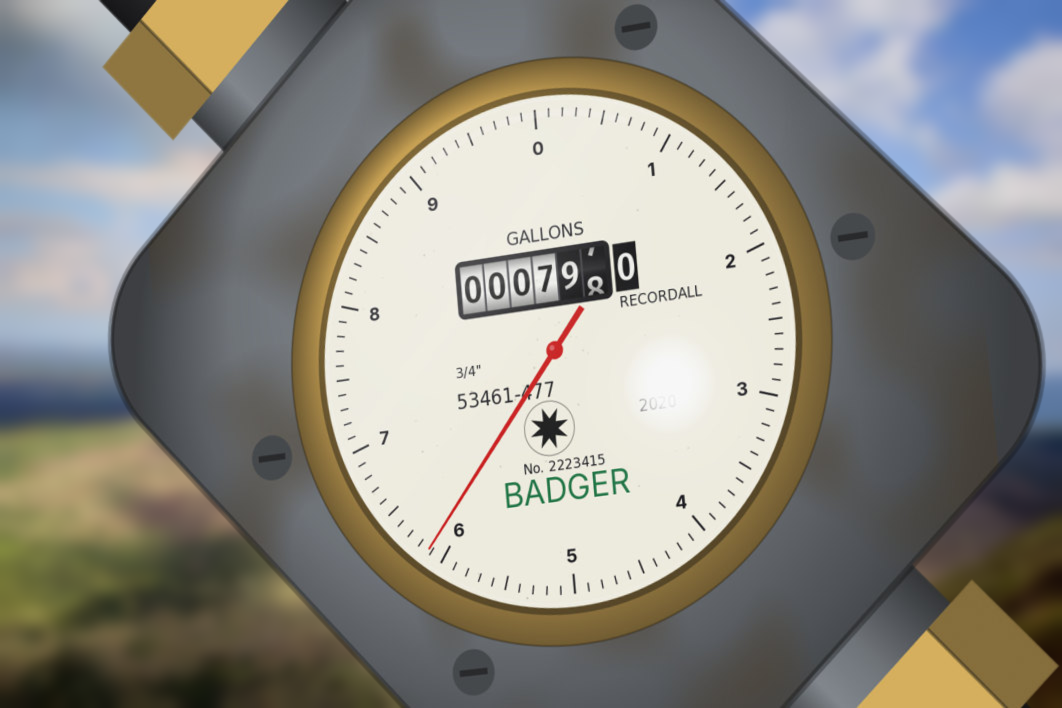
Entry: 7976.1gal
